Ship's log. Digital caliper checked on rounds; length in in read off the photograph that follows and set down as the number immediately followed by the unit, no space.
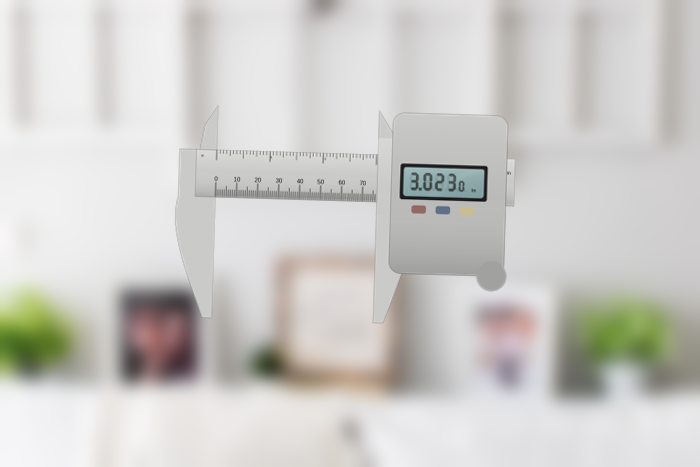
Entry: 3.0230in
